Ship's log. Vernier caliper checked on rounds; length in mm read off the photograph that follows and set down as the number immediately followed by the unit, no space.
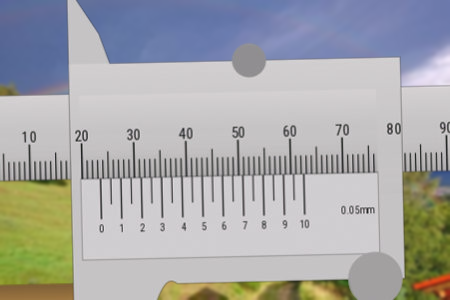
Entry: 23.5mm
